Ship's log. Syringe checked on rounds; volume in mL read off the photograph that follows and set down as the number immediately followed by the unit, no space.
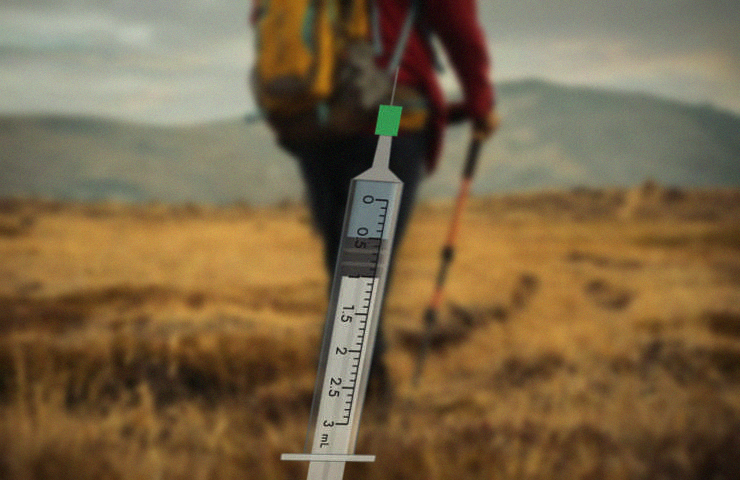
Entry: 0.5mL
